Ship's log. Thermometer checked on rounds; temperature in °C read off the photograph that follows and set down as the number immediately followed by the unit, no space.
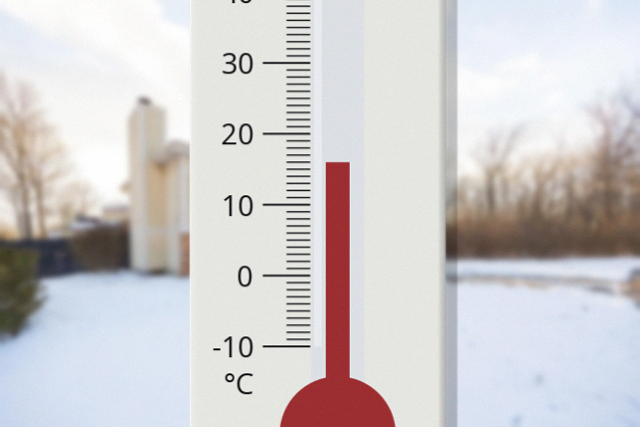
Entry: 16°C
